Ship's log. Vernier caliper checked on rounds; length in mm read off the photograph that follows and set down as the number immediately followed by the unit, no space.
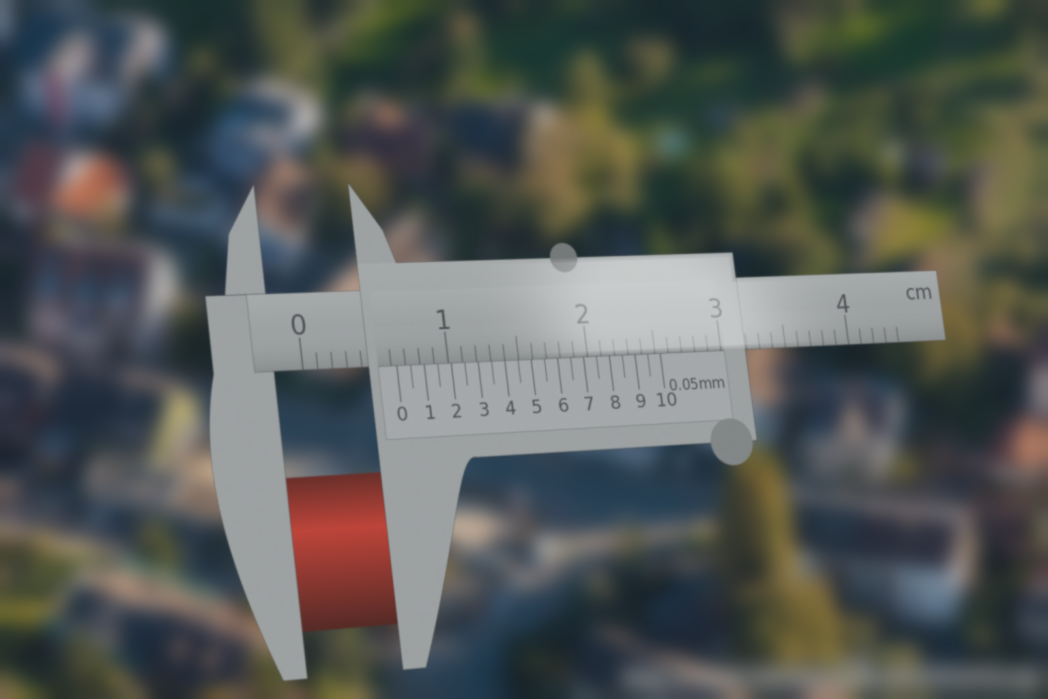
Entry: 6.4mm
